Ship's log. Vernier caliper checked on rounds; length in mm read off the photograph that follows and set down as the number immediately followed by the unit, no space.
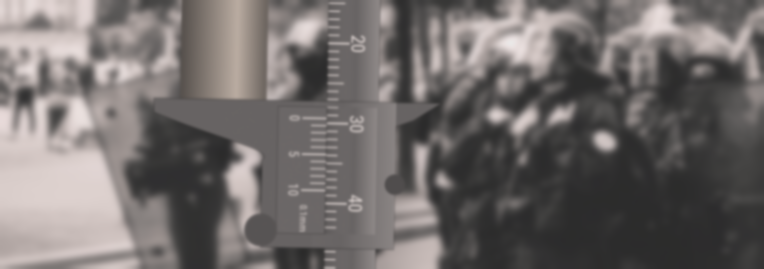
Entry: 29.4mm
